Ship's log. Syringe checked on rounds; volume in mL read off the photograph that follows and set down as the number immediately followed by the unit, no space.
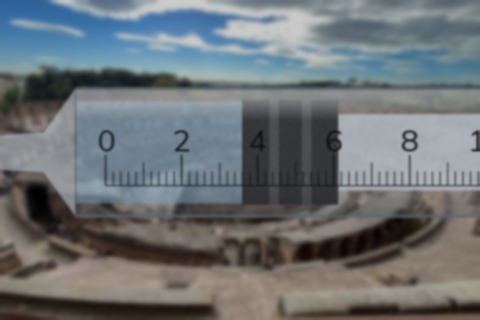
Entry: 3.6mL
